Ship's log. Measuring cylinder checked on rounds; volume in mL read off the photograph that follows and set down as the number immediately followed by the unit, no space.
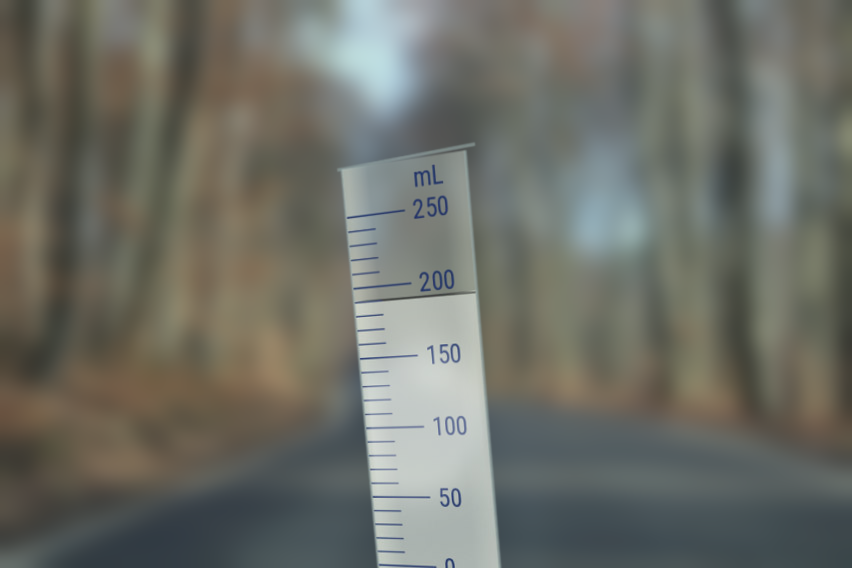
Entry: 190mL
